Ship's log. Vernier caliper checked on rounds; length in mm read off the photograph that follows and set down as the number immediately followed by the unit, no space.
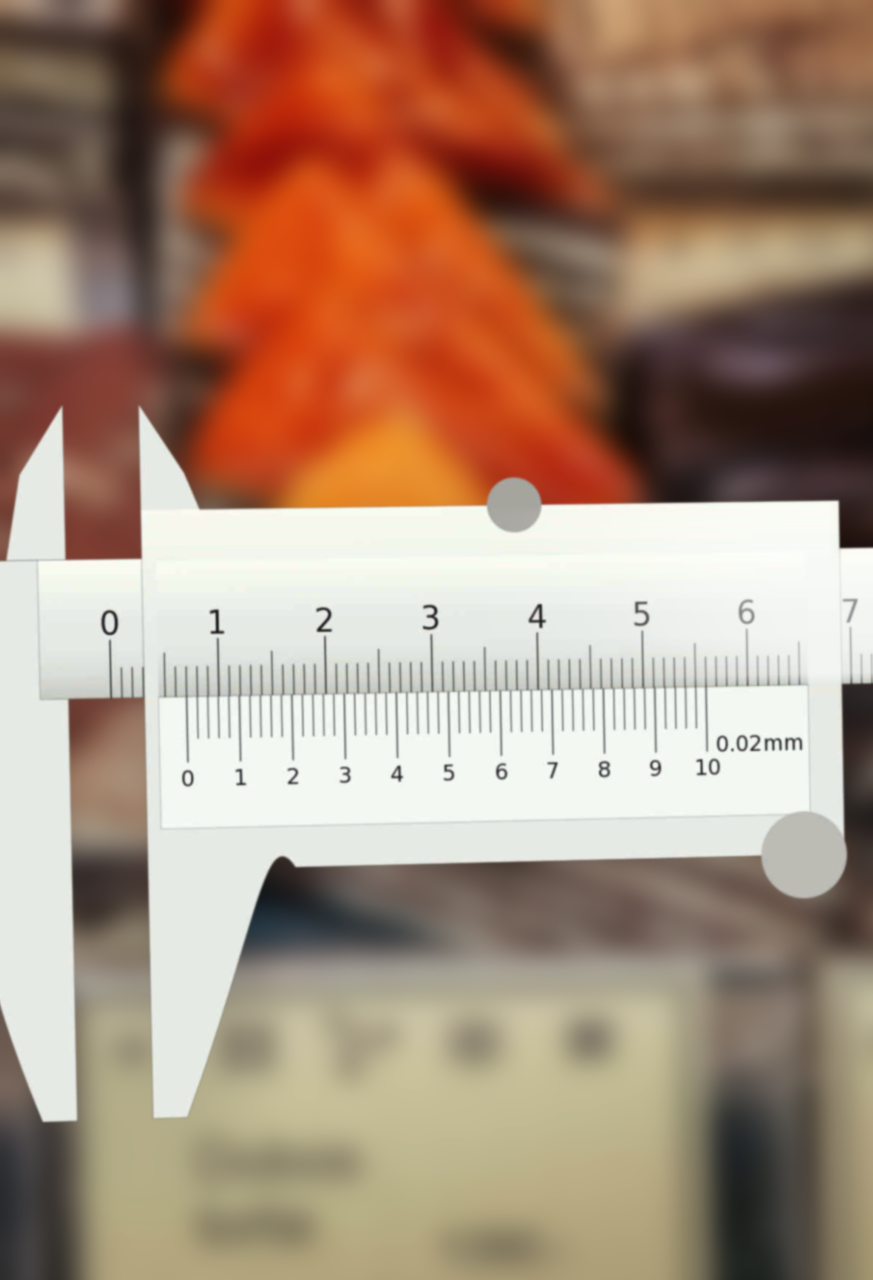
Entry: 7.0mm
